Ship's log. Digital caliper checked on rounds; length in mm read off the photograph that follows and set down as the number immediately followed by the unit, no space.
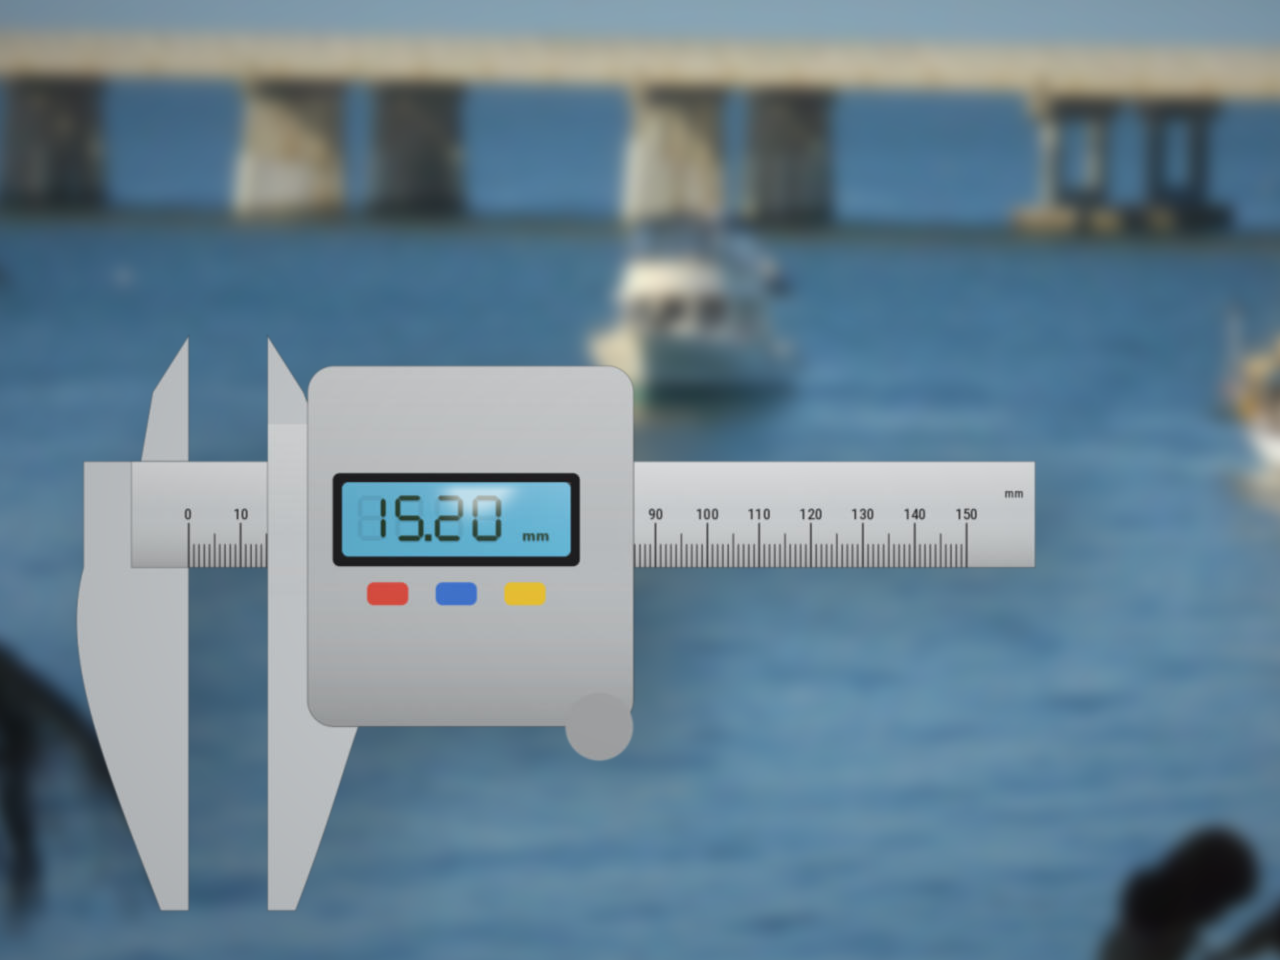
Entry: 15.20mm
